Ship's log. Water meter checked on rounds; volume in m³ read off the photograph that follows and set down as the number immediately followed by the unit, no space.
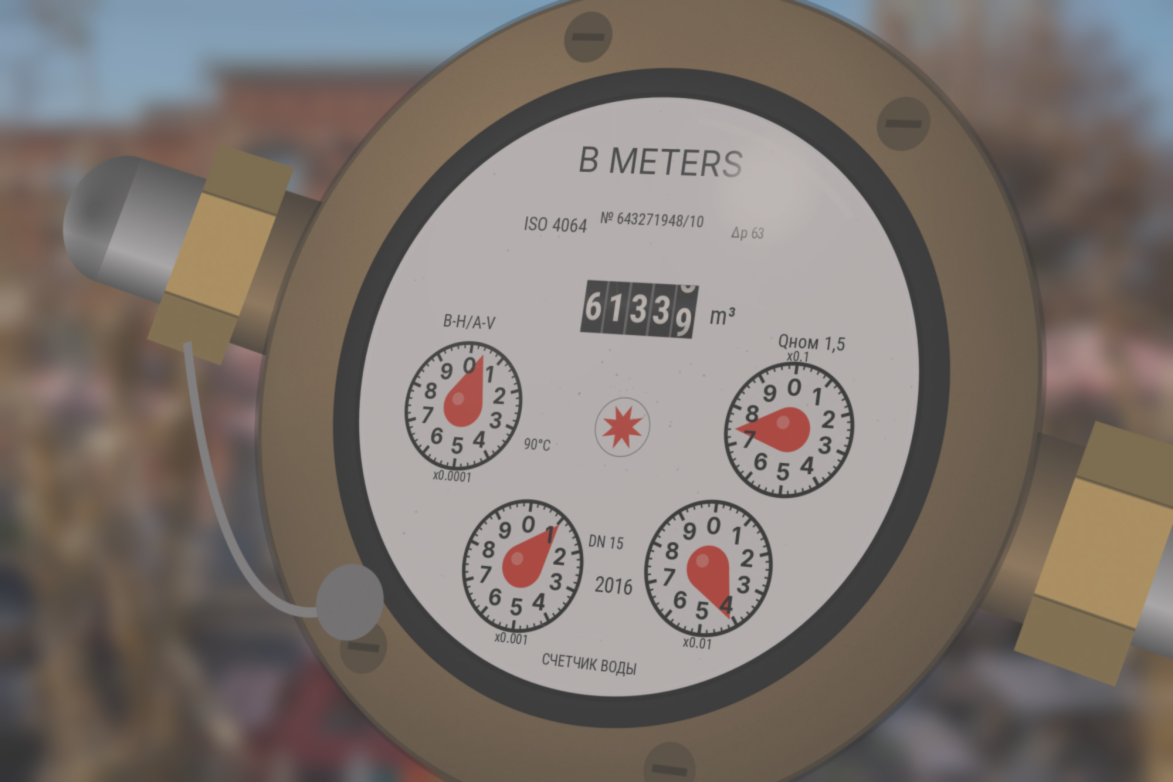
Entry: 61338.7410m³
